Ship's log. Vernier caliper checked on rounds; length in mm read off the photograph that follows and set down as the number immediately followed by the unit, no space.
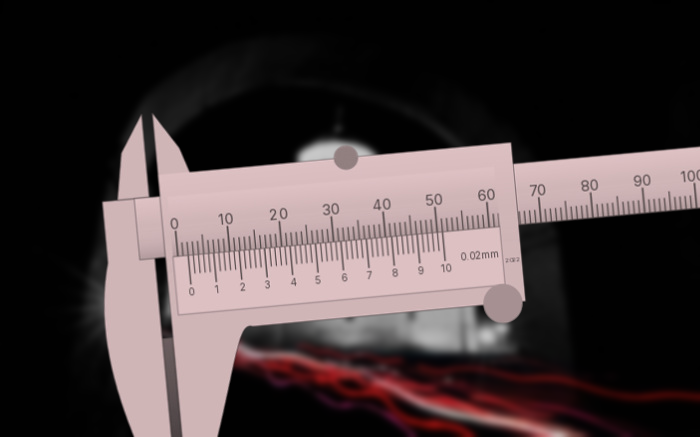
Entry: 2.0mm
